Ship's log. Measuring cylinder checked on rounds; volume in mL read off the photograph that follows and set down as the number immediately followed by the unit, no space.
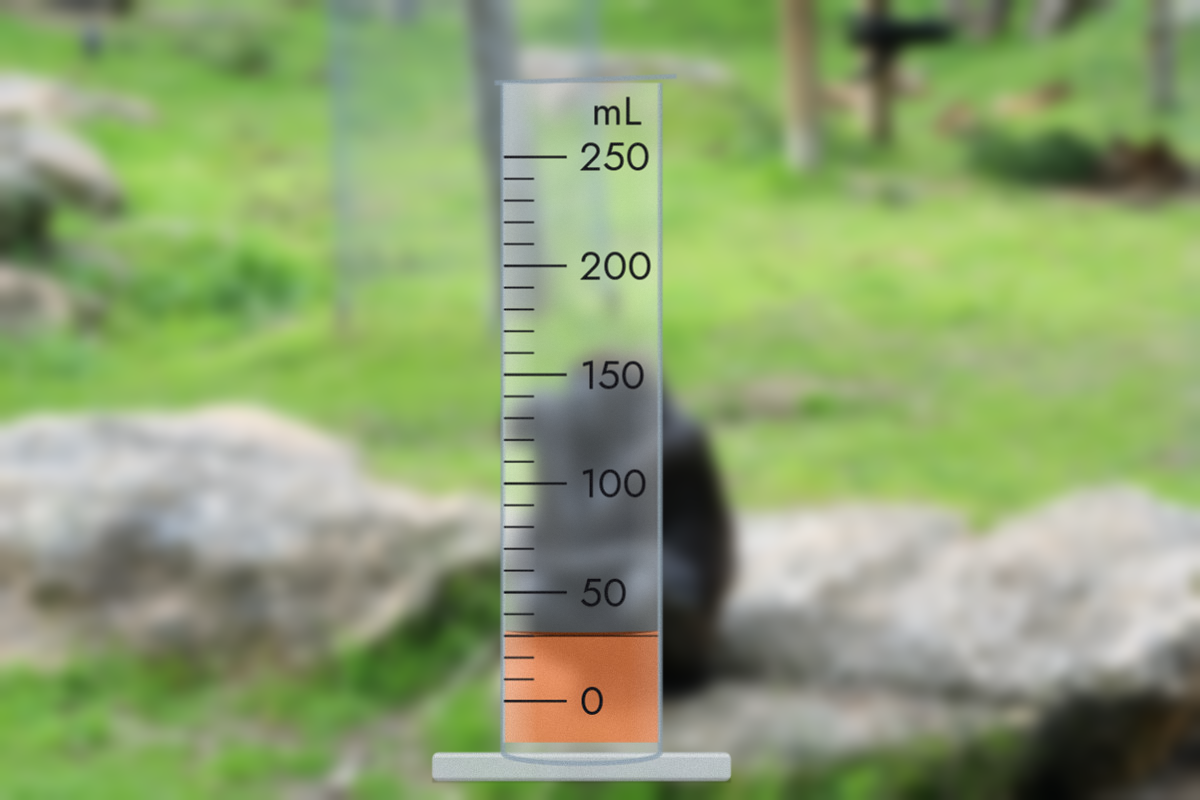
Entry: 30mL
